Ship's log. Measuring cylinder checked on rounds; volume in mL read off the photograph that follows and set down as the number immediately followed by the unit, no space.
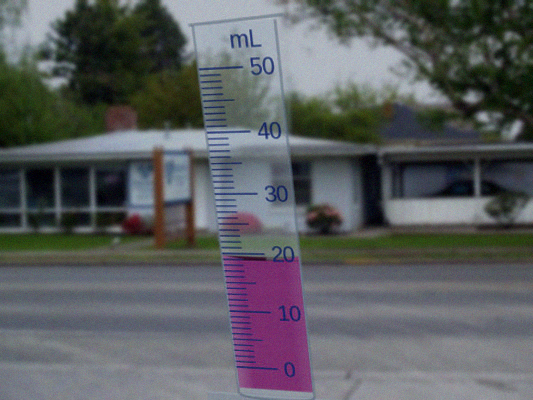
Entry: 19mL
